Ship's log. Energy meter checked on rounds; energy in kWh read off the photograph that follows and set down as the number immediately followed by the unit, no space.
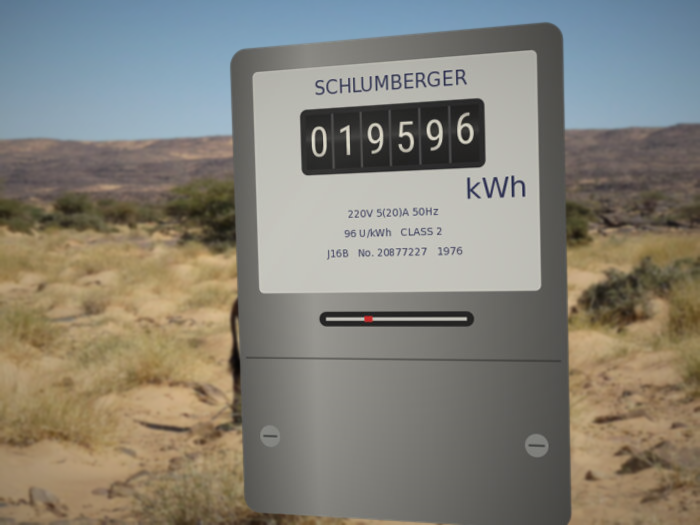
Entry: 19596kWh
